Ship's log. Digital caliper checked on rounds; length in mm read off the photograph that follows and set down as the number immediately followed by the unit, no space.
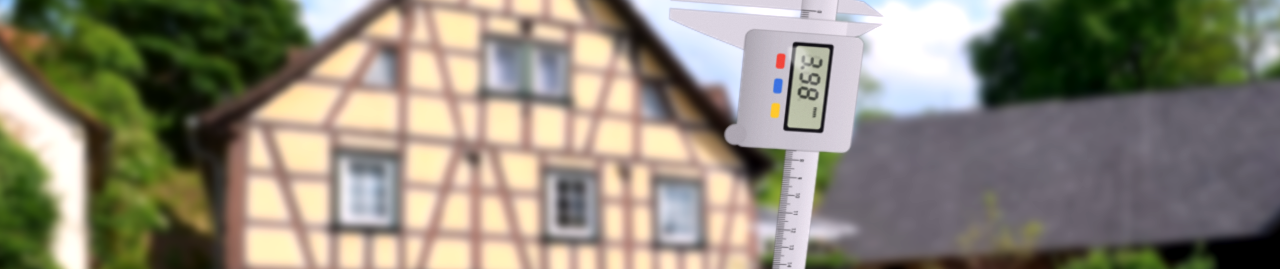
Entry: 3.98mm
